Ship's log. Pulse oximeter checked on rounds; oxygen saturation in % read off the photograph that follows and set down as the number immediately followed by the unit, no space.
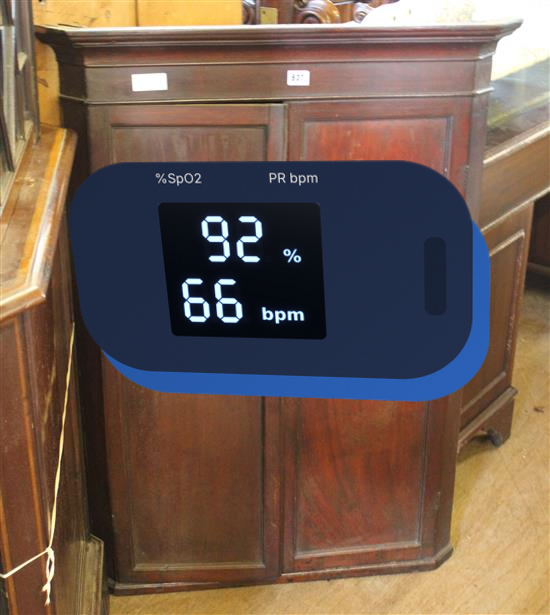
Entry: 92%
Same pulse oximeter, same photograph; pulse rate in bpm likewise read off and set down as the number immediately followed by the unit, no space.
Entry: 66bpm
